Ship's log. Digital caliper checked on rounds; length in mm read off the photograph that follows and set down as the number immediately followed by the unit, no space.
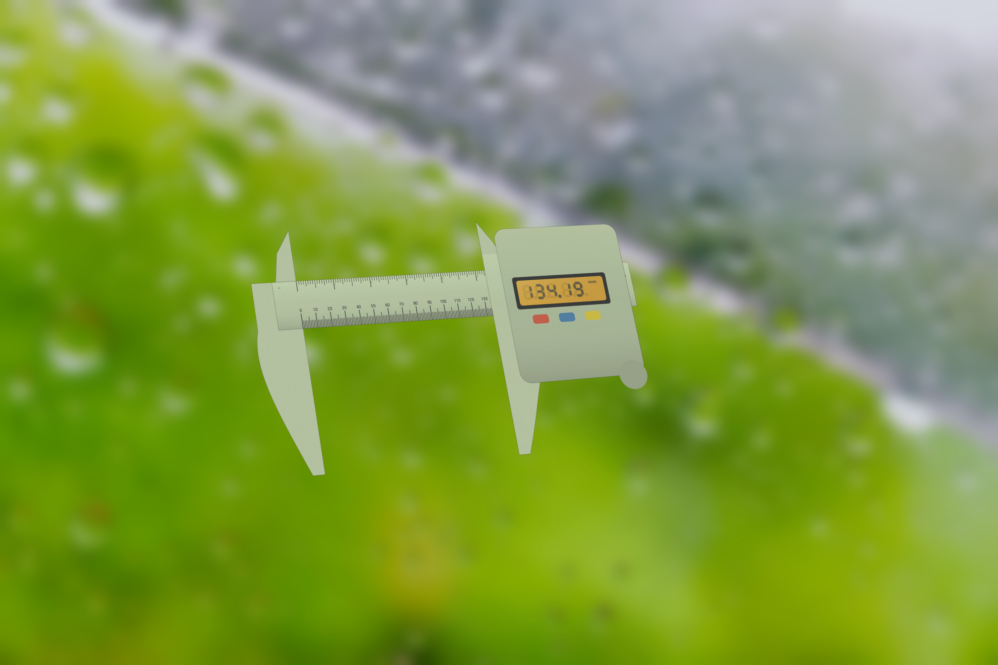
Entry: 134.19mm
